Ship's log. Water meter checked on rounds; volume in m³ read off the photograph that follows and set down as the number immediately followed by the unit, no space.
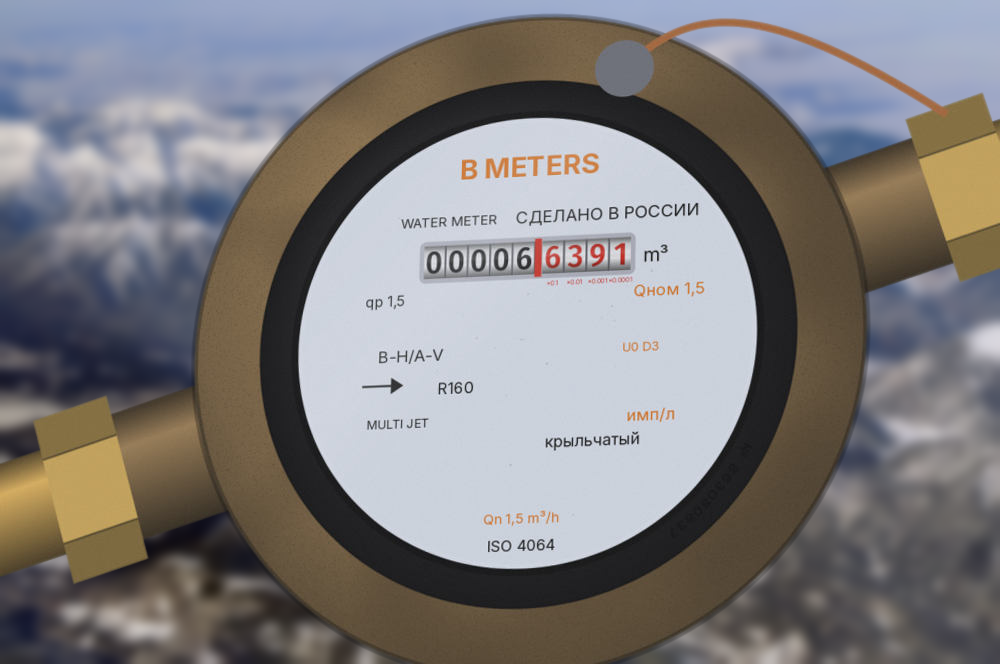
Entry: 6.6391m³
